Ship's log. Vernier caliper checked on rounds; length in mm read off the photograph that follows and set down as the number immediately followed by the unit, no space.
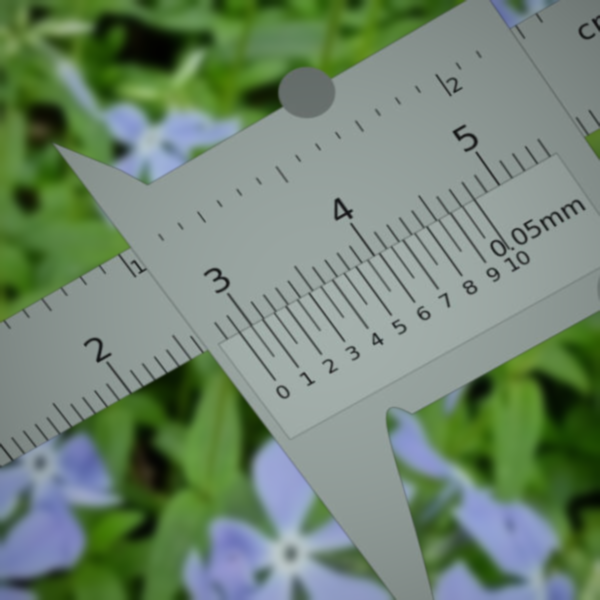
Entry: 29.0mm
